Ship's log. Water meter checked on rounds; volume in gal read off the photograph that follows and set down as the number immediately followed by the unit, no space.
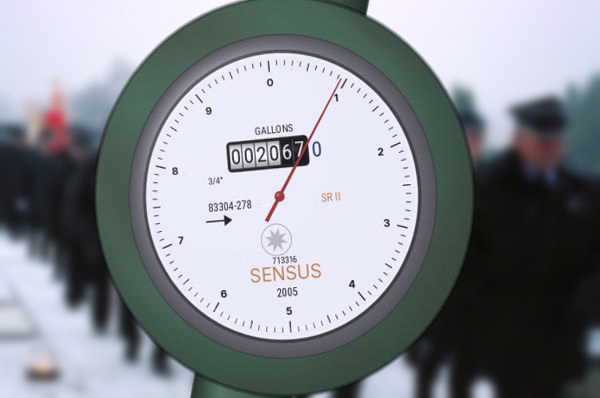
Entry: 20670.9gal
